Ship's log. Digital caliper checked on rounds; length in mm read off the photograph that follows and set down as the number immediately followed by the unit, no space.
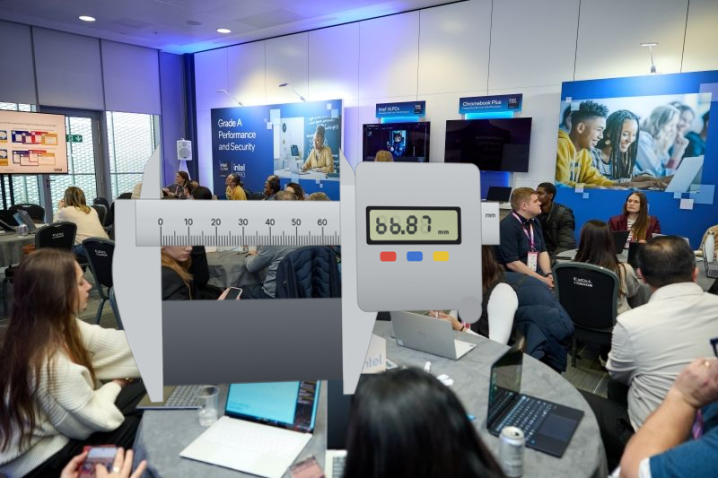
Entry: 66.87mm
